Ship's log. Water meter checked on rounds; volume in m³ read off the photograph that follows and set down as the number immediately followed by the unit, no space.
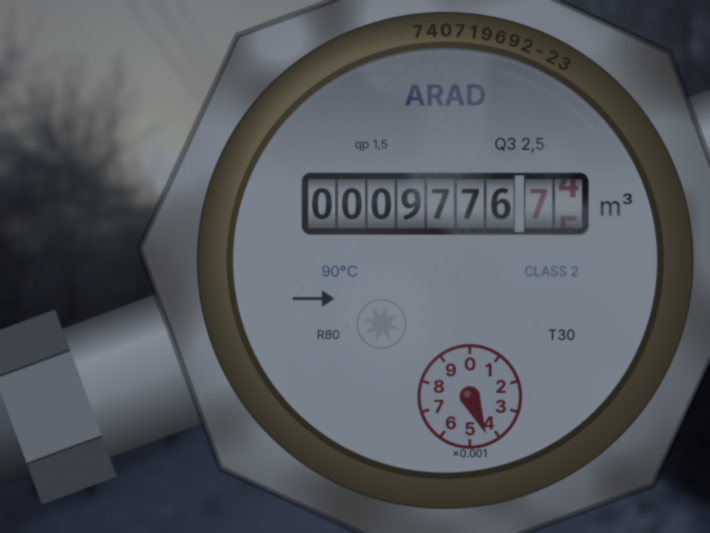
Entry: 9776.744m³
